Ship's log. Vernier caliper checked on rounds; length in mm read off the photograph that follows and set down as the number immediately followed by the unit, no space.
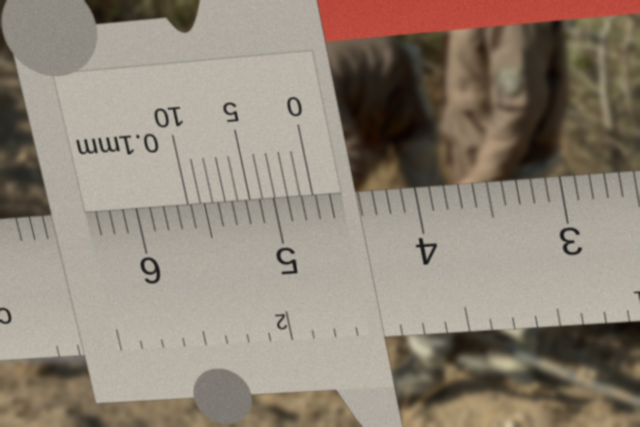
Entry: 47.2mm
